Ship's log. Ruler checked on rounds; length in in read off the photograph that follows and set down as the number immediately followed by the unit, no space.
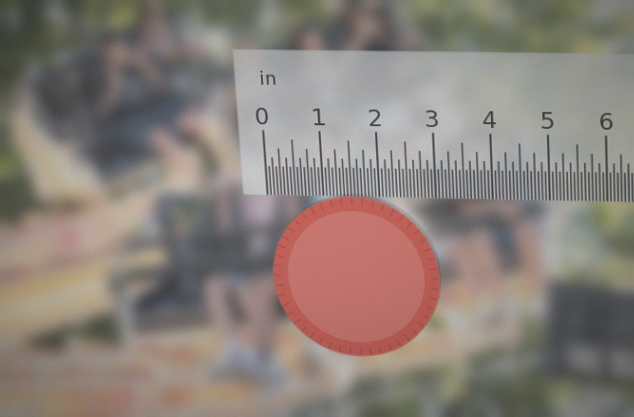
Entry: 3in
